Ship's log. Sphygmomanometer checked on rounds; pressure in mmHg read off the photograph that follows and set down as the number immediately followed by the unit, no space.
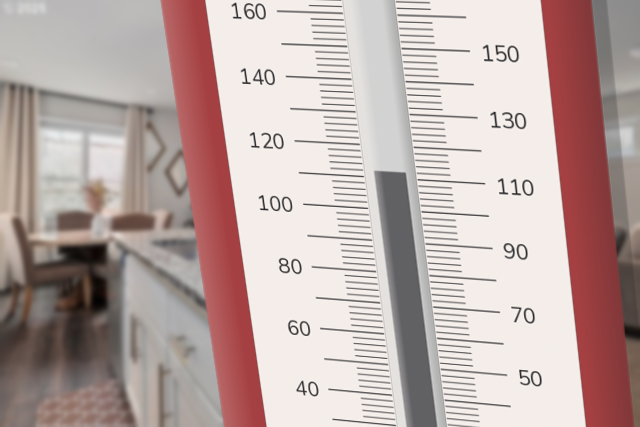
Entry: 112mmHg
